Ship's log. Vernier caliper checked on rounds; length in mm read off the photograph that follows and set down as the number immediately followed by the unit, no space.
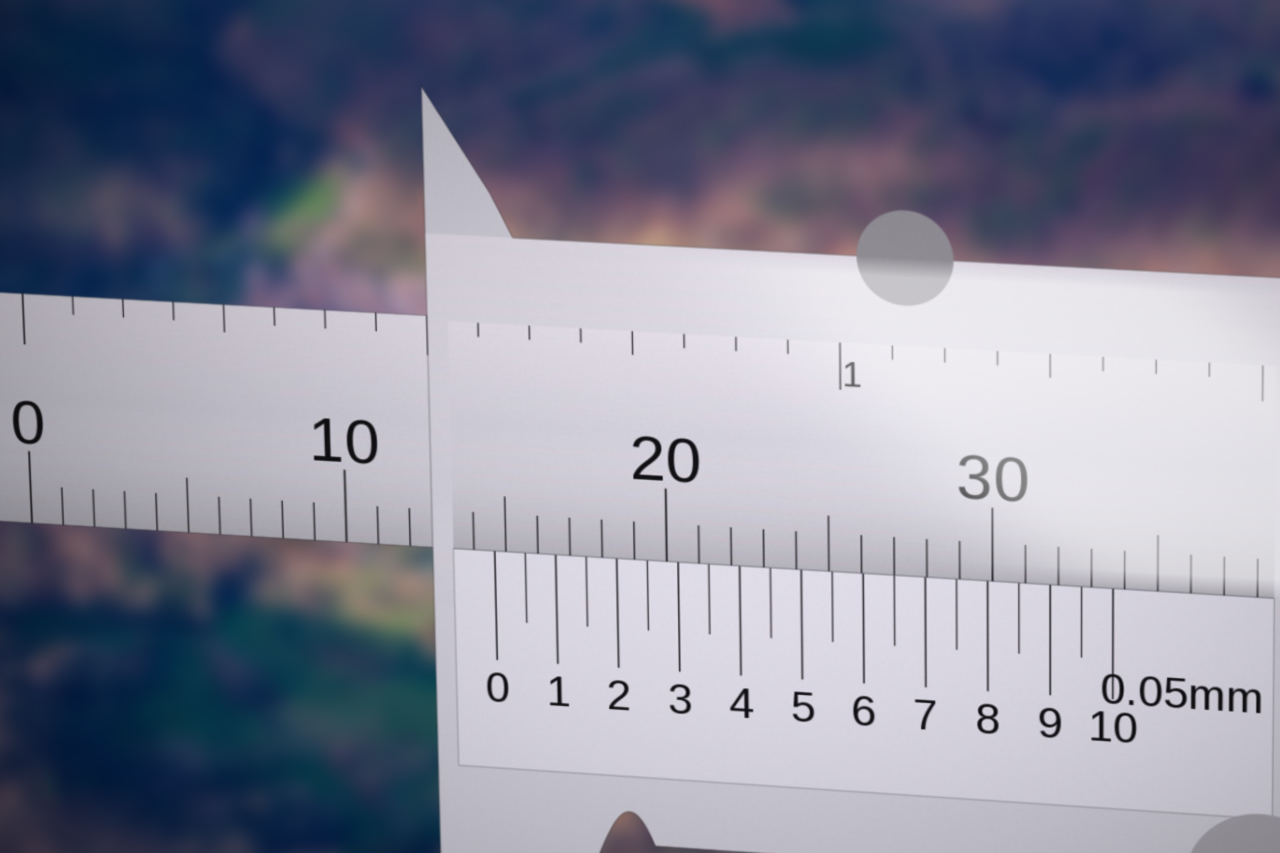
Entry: 14.65mm
